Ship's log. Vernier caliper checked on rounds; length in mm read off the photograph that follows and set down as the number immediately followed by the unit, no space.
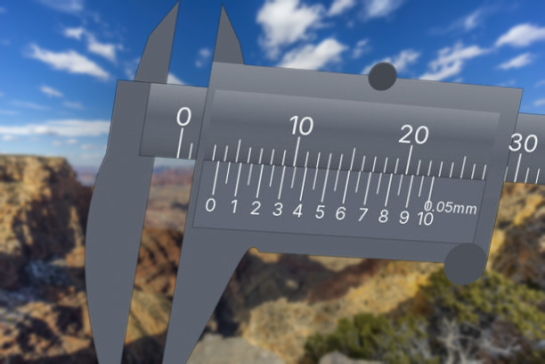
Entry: 3.5mm
